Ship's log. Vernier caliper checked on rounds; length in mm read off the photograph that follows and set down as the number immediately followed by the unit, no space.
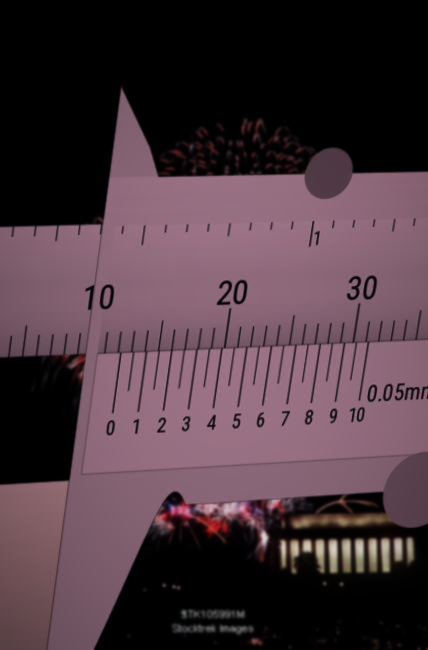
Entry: 12.2mm
